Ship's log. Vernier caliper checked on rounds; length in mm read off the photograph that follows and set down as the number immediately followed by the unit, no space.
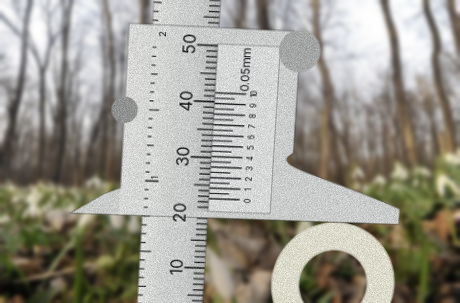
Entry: 22.6mm
